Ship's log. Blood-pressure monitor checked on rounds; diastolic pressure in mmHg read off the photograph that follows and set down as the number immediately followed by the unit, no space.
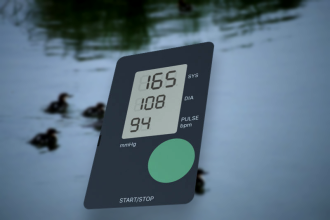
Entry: 108mmHg
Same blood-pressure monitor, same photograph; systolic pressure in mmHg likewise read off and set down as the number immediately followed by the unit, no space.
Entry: 165mmHg
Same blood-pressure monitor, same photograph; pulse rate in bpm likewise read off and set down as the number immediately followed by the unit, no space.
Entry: 94bpm
